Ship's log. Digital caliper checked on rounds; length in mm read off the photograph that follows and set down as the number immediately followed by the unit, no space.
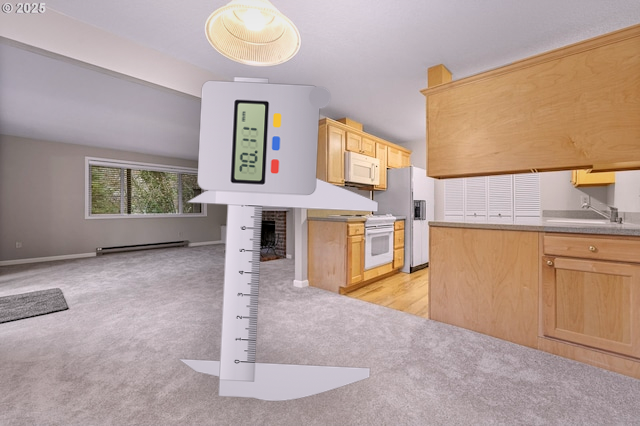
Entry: 70.11mm
